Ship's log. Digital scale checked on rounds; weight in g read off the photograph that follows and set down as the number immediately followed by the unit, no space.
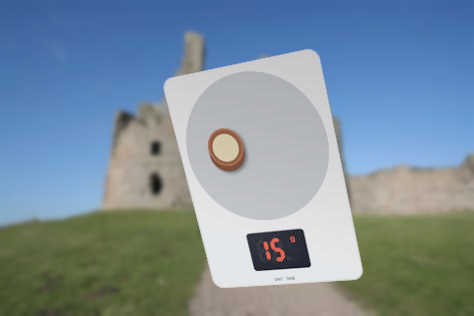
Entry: 15g
